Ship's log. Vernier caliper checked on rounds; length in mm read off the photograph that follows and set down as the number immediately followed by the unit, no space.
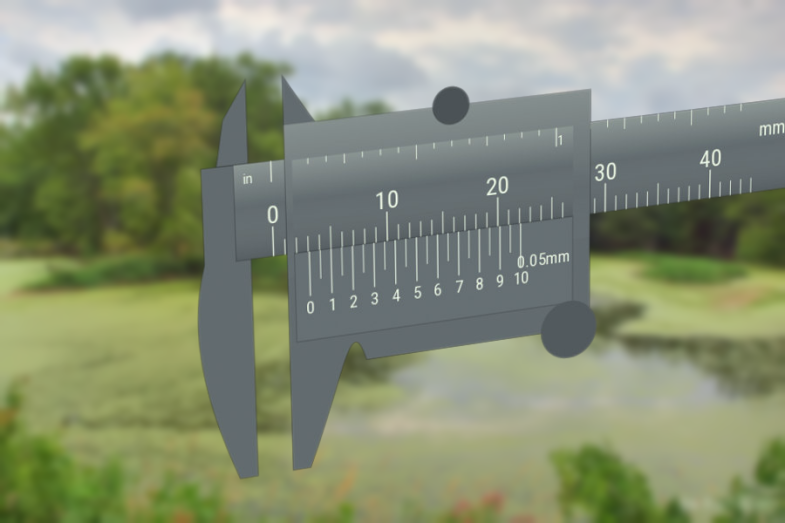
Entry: 3.1mm
